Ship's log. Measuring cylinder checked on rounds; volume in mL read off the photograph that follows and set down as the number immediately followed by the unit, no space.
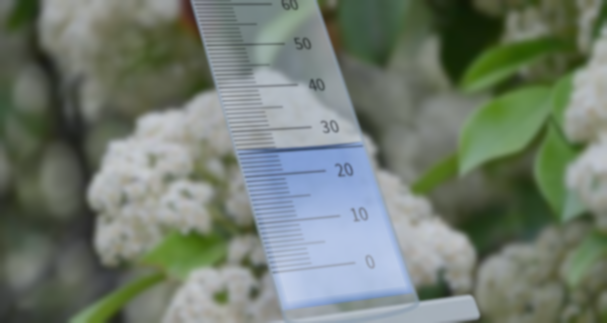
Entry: 25mL
